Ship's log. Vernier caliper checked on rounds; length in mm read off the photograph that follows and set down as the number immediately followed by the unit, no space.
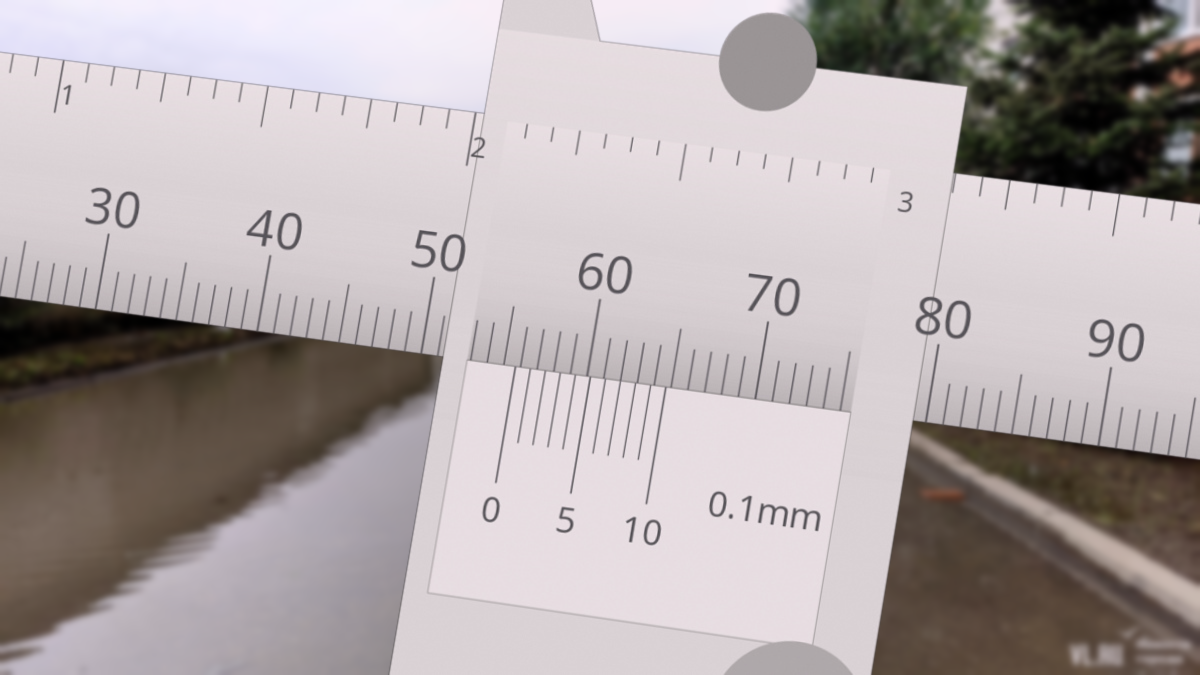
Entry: 55.7mm
